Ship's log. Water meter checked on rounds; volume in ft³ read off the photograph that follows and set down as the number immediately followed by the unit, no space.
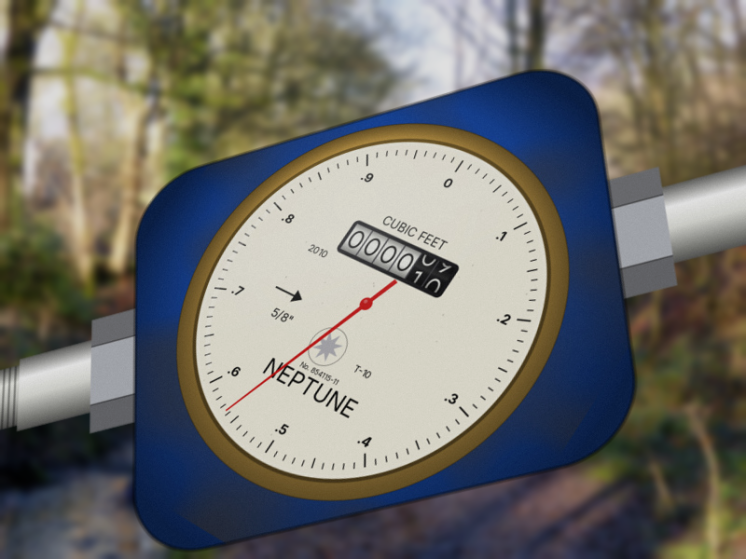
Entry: 9.56ft³
